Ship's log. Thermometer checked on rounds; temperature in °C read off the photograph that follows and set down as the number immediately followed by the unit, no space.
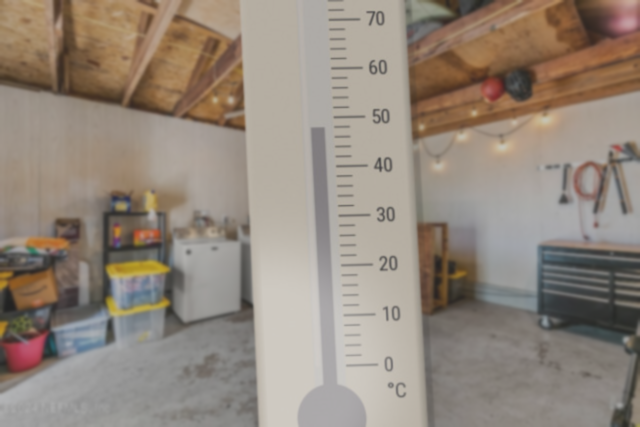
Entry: 48°C
